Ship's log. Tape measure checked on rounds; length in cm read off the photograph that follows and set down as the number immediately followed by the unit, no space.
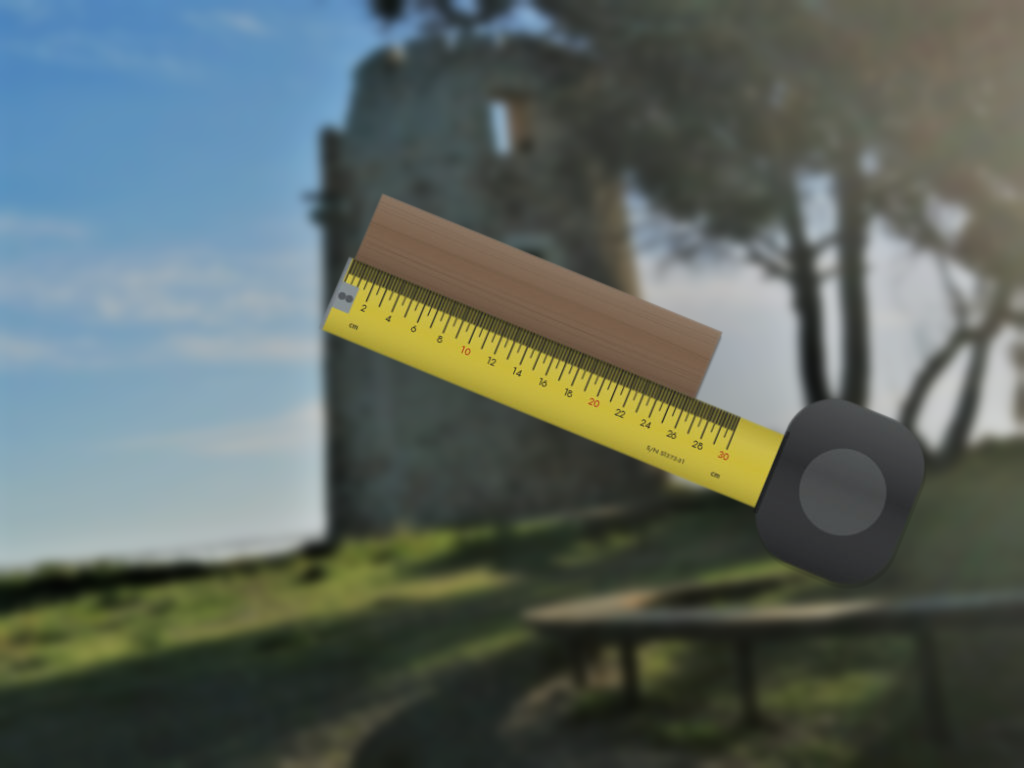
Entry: 26.5cm
